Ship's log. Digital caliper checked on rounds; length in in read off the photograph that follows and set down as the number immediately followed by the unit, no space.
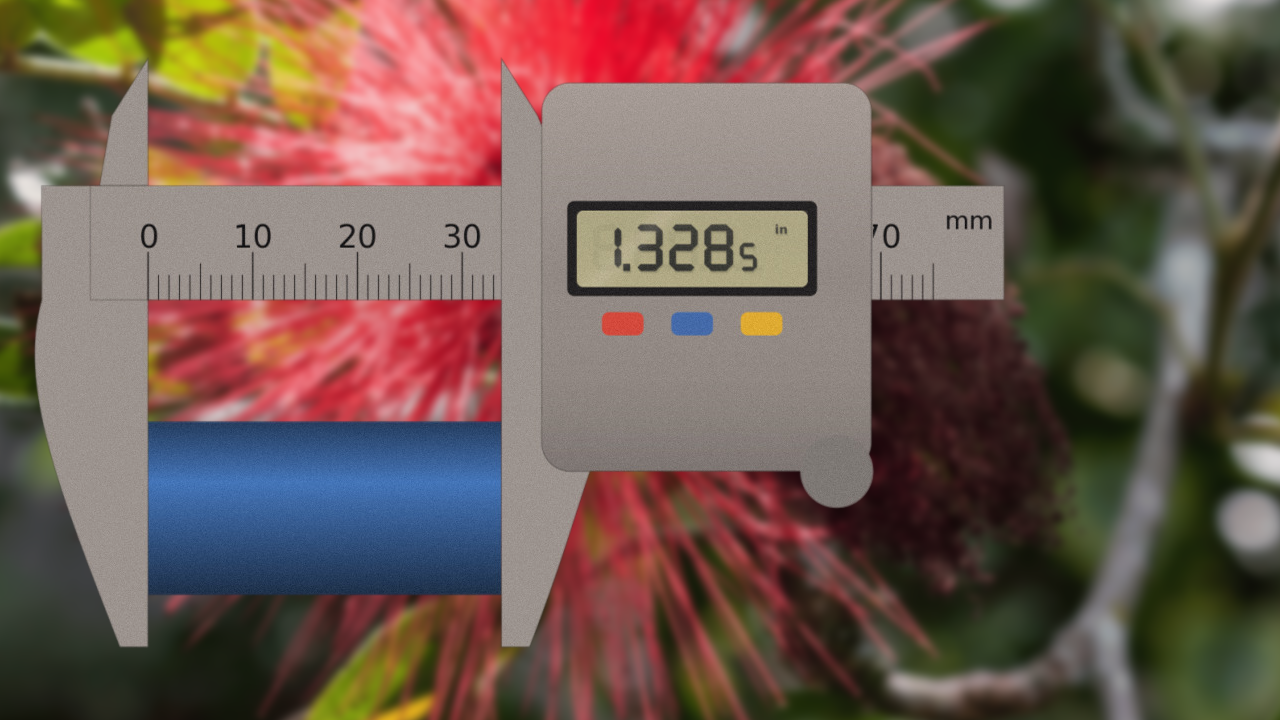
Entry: 1.3285in
